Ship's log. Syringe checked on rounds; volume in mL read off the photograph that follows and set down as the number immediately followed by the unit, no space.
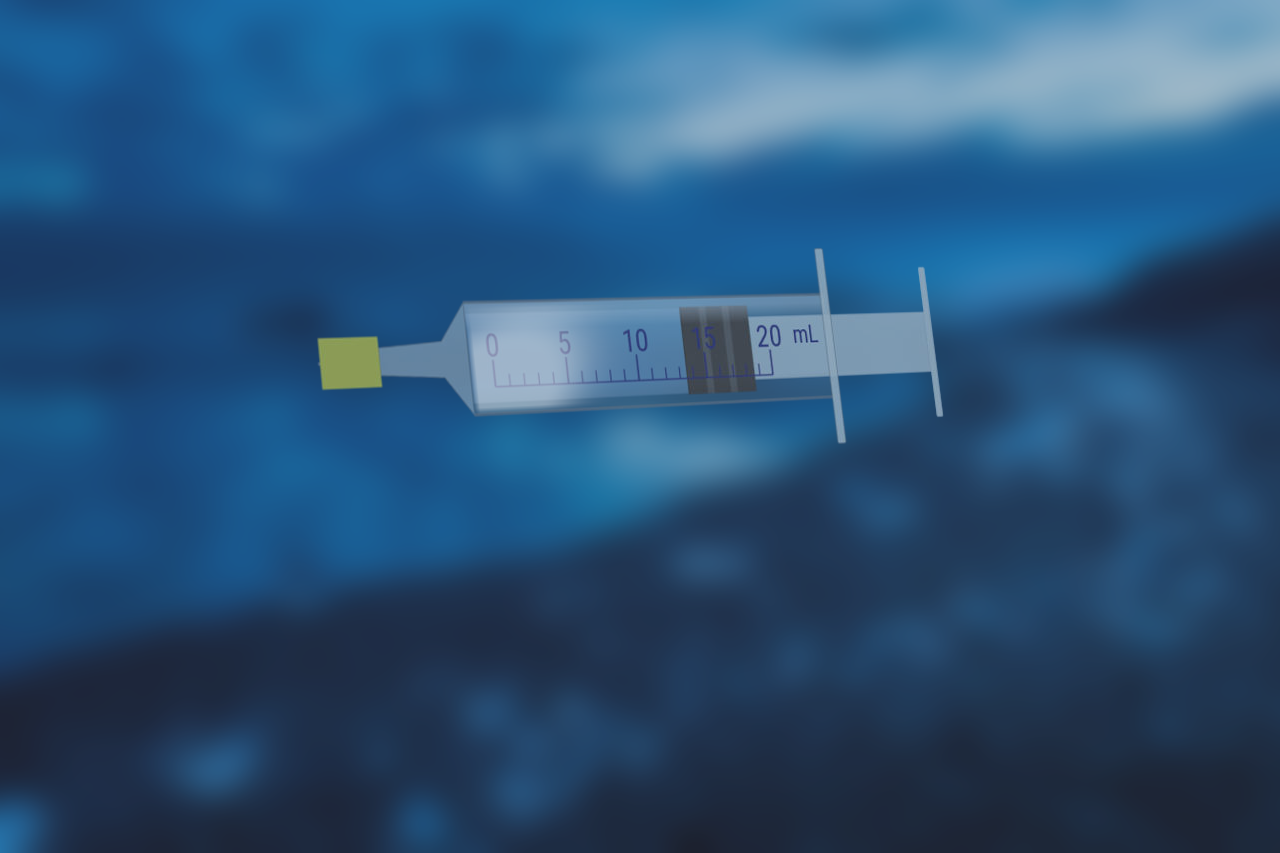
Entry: 13.5mL
